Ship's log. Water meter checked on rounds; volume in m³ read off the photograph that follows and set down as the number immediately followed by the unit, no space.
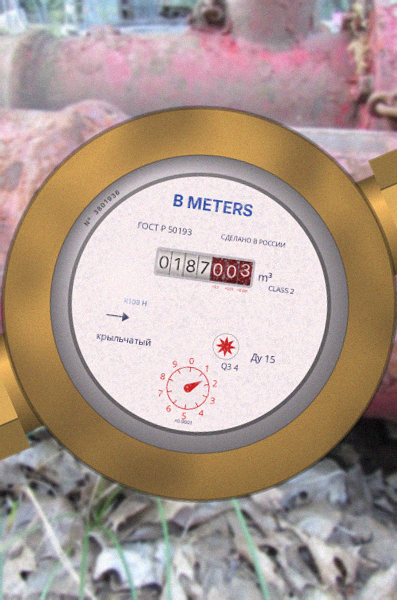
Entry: 187.0031m³
